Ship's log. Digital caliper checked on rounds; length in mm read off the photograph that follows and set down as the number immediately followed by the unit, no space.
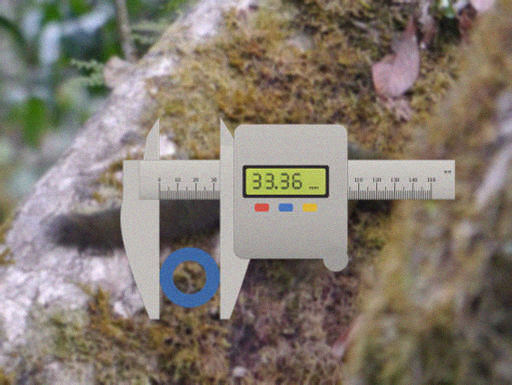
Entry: 33.36mm
